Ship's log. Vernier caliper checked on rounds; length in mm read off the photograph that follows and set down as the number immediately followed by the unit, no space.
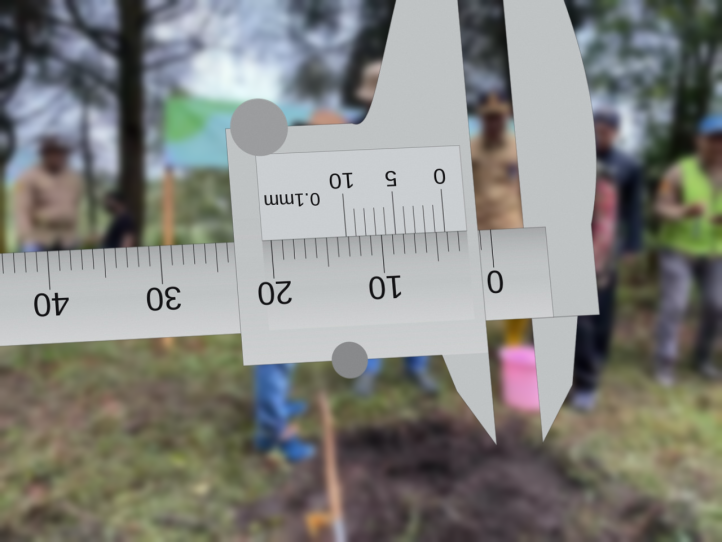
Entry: 4.2mm
